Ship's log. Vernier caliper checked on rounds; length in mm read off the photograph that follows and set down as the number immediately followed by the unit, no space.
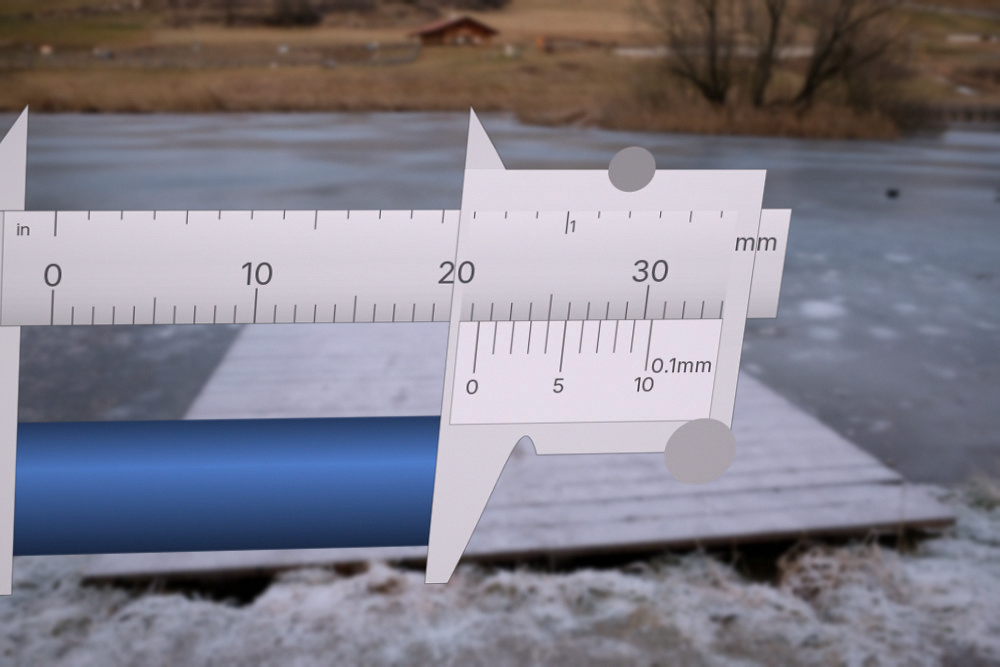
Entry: 21.4mm
